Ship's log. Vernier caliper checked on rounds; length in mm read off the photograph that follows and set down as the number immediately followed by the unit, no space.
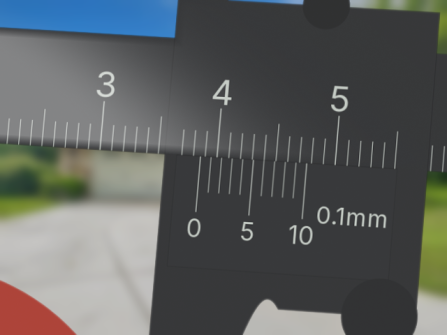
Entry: 38.6mm
